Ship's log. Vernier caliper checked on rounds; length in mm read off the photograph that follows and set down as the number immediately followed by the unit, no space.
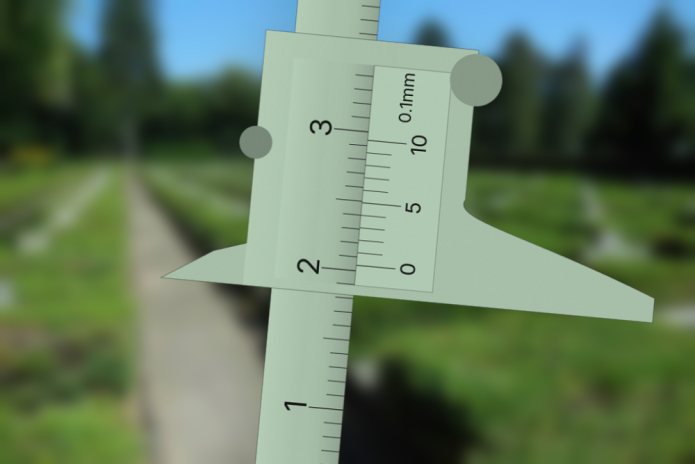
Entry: 20.4mm
